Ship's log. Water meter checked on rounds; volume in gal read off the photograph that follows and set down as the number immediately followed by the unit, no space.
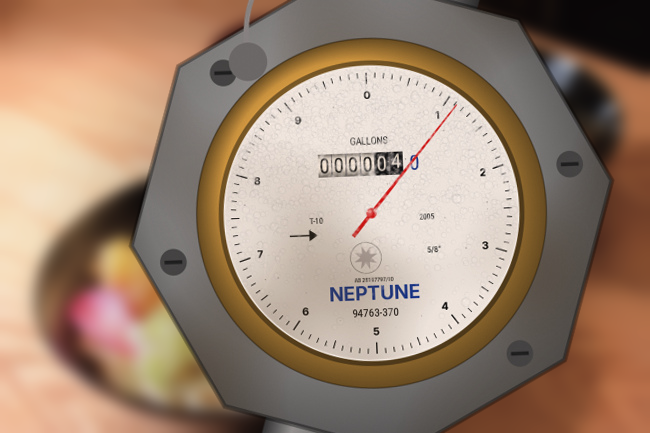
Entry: 41.1gal
